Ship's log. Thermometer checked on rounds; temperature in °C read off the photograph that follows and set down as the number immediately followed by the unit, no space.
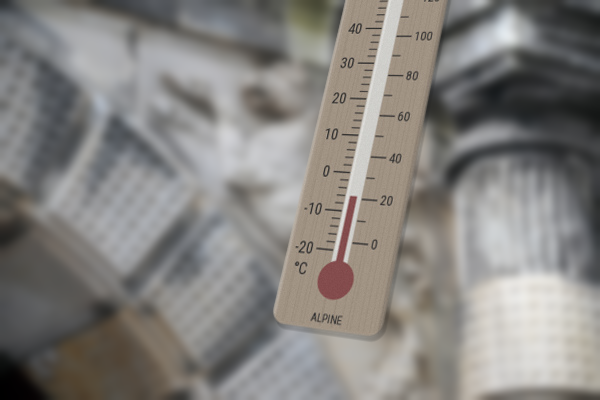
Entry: -6°C
